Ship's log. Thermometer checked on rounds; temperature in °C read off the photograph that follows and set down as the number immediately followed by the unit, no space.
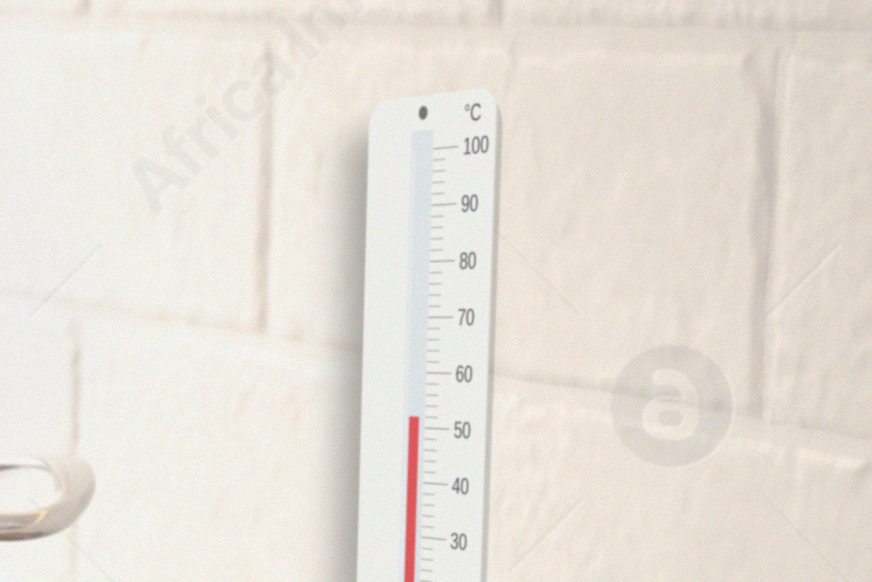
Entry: 52°C
